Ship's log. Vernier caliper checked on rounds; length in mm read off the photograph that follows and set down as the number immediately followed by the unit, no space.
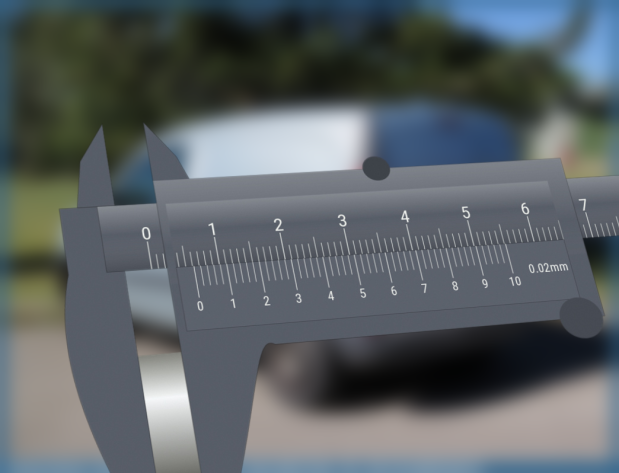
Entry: 6.2mm
